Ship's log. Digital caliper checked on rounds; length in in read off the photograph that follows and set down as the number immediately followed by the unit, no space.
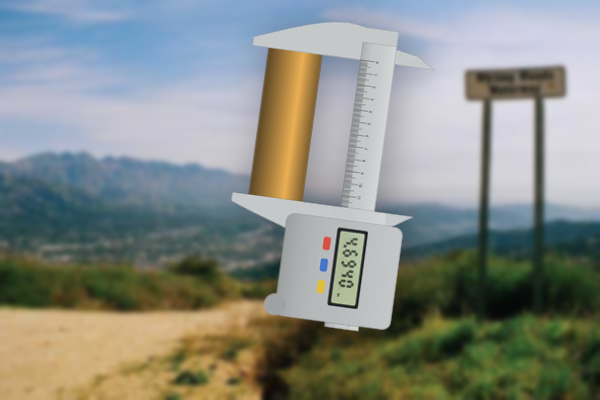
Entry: 4.6940in
